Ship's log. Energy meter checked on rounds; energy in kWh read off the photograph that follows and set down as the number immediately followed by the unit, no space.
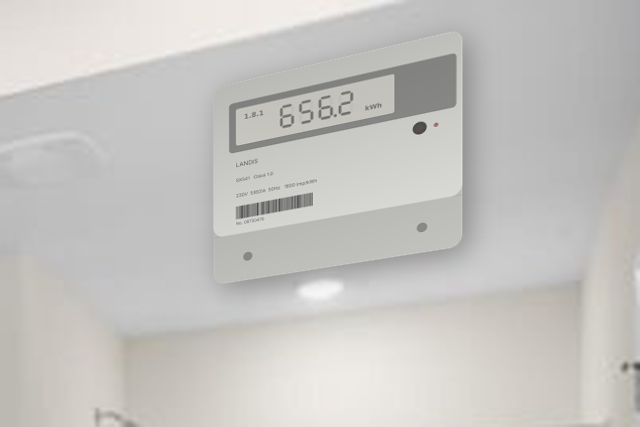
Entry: 656.2kWh
